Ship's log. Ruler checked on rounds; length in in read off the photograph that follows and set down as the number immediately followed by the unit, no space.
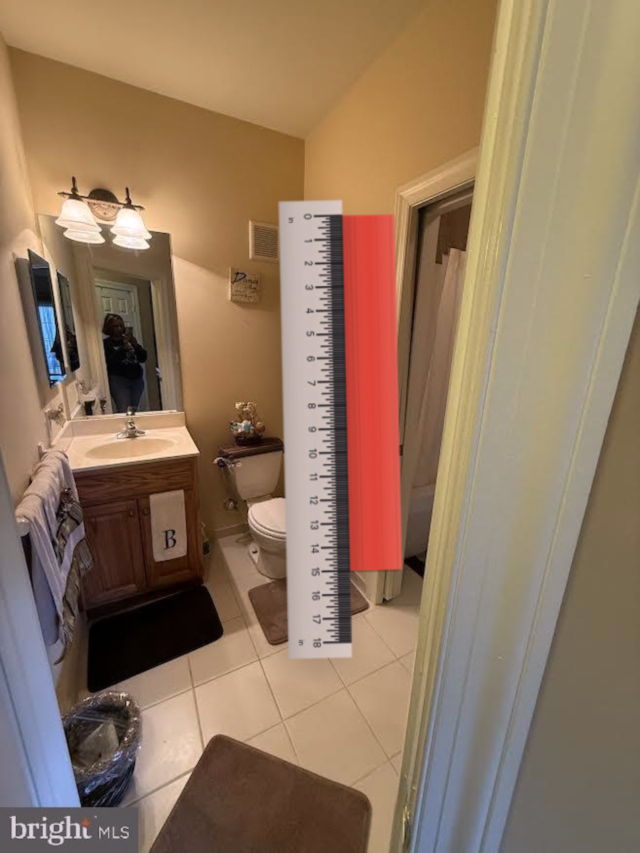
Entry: 15in
